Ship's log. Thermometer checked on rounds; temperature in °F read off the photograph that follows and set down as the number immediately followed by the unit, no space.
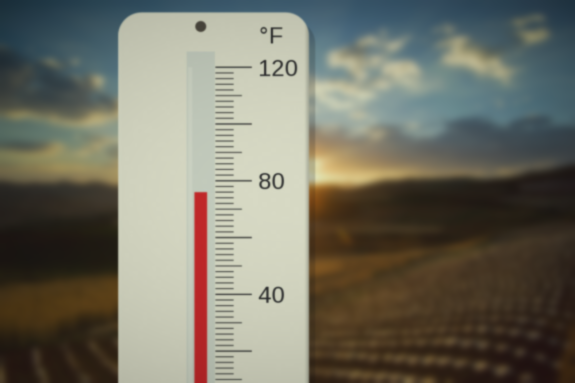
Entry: 76°F
